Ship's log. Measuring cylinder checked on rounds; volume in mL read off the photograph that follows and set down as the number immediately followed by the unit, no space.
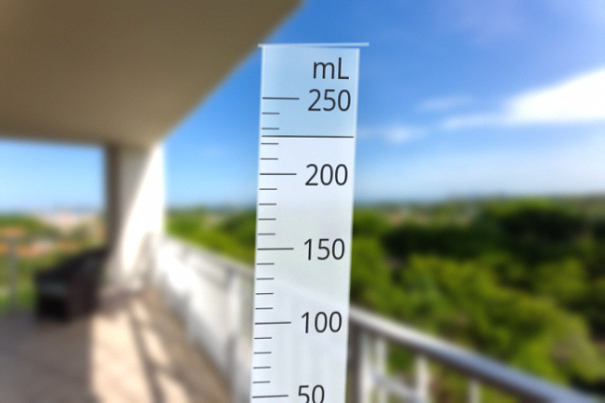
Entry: 225mL
